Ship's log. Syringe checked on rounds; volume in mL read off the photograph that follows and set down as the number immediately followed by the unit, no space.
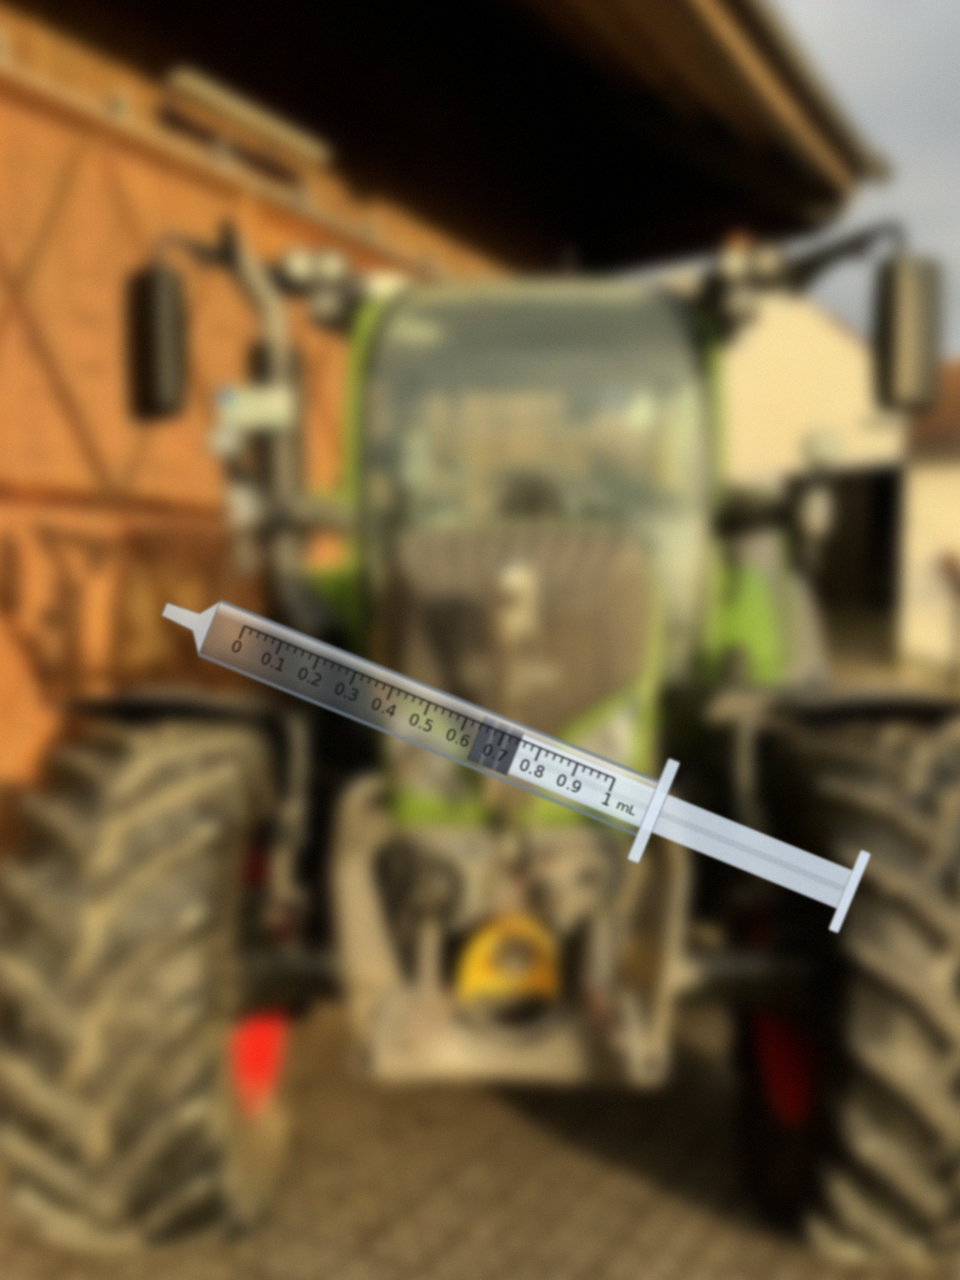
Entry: 0.64mL
